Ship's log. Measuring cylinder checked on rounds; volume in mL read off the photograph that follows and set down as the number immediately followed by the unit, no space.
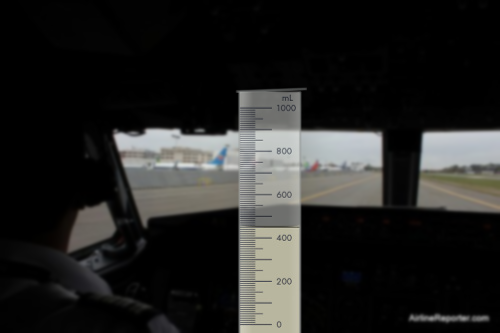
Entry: 450mL
